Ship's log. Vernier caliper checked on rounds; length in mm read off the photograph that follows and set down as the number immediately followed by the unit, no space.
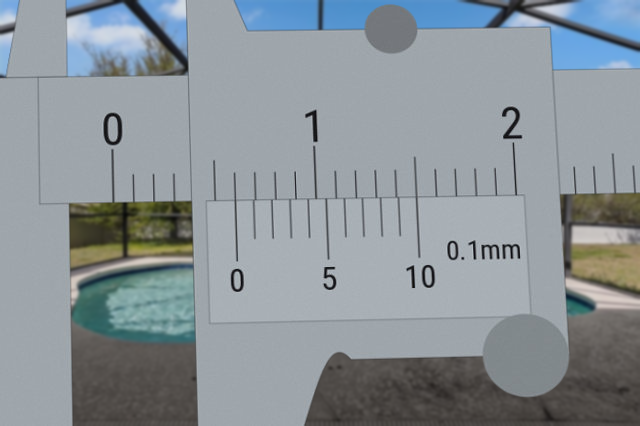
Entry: 6.0mm
